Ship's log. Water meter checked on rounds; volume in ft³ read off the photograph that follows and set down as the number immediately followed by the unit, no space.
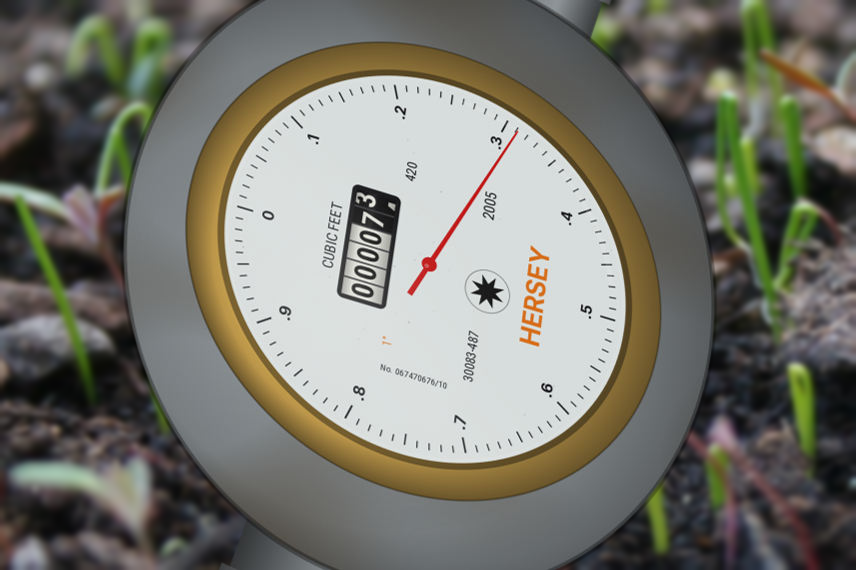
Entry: 73.31ft³
